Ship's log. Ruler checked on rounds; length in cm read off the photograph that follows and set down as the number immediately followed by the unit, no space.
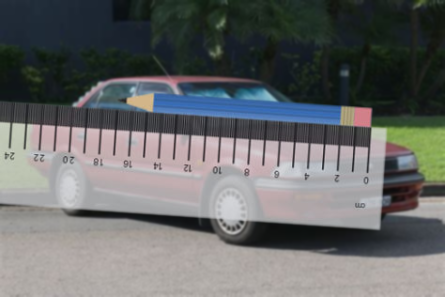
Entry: 17cm
